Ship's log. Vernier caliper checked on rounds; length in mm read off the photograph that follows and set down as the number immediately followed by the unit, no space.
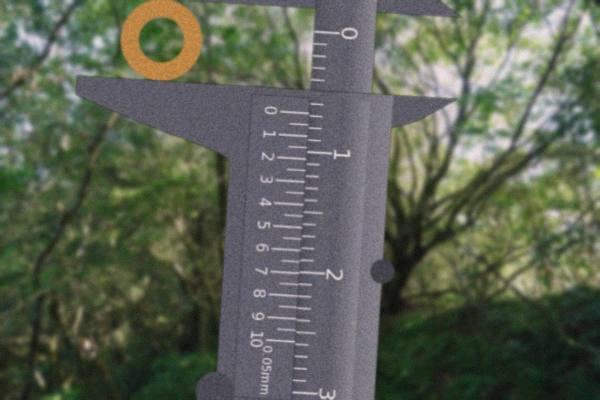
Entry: 6.8mm
